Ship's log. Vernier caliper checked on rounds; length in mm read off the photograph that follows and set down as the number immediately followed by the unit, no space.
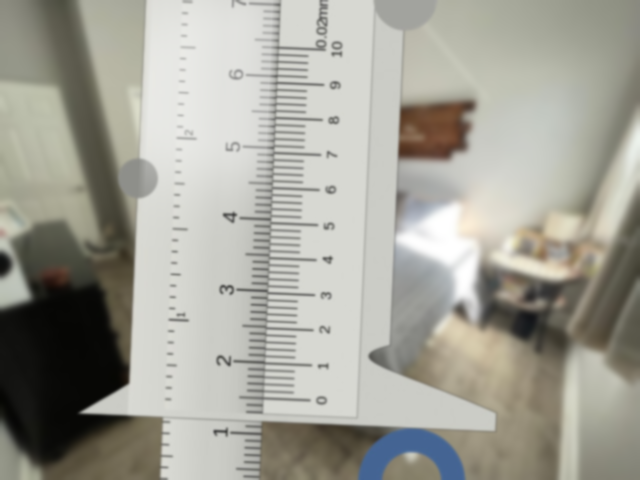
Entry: 15.0mm
